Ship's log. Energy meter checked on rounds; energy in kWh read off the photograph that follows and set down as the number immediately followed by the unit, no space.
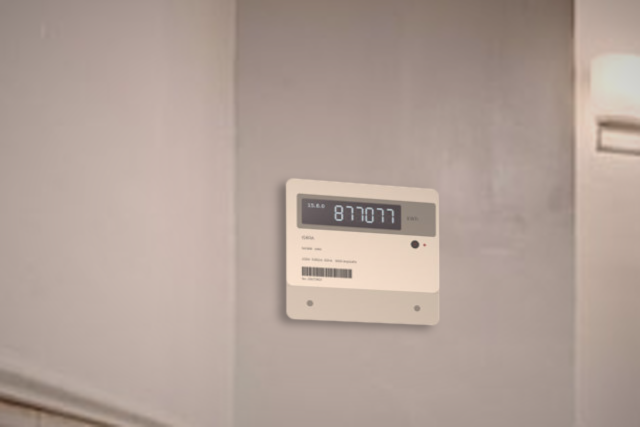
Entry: 877077kWh
